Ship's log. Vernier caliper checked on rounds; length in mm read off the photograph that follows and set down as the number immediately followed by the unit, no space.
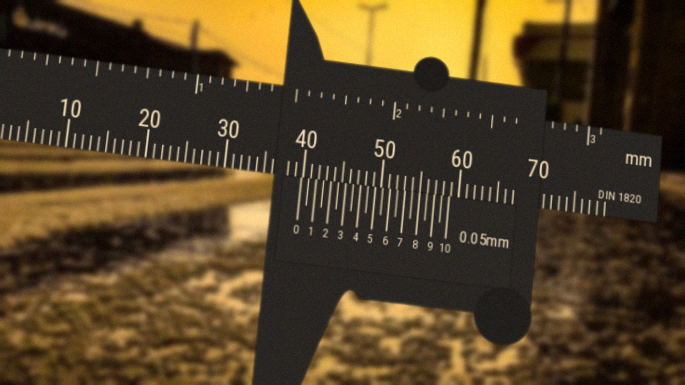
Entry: 39.8mm
